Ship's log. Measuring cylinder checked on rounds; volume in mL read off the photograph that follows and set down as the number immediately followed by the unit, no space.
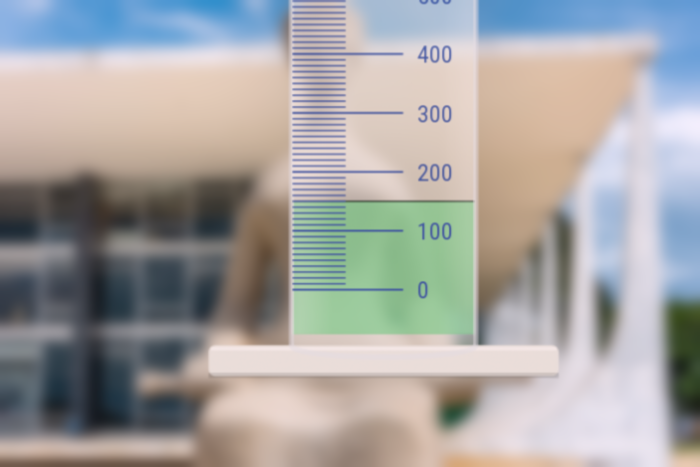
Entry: 150mL
